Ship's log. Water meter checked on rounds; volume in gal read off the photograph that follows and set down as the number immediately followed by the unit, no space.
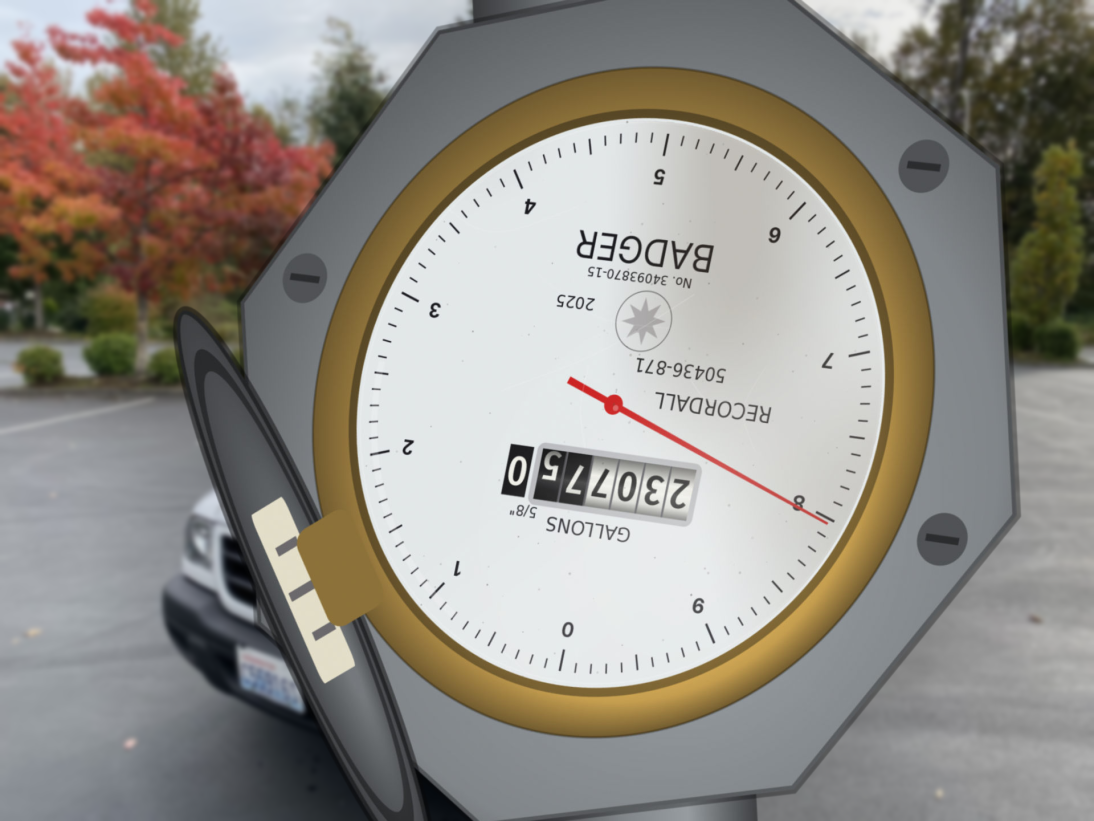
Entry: 2307748.0gal
